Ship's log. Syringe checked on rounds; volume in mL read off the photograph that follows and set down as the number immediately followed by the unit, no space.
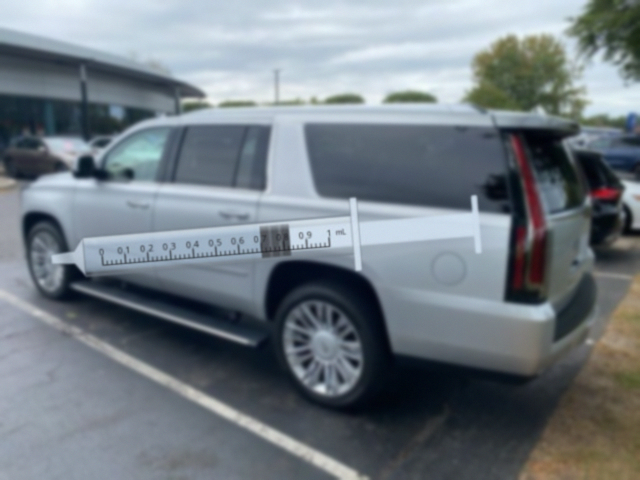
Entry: 0.7mL
